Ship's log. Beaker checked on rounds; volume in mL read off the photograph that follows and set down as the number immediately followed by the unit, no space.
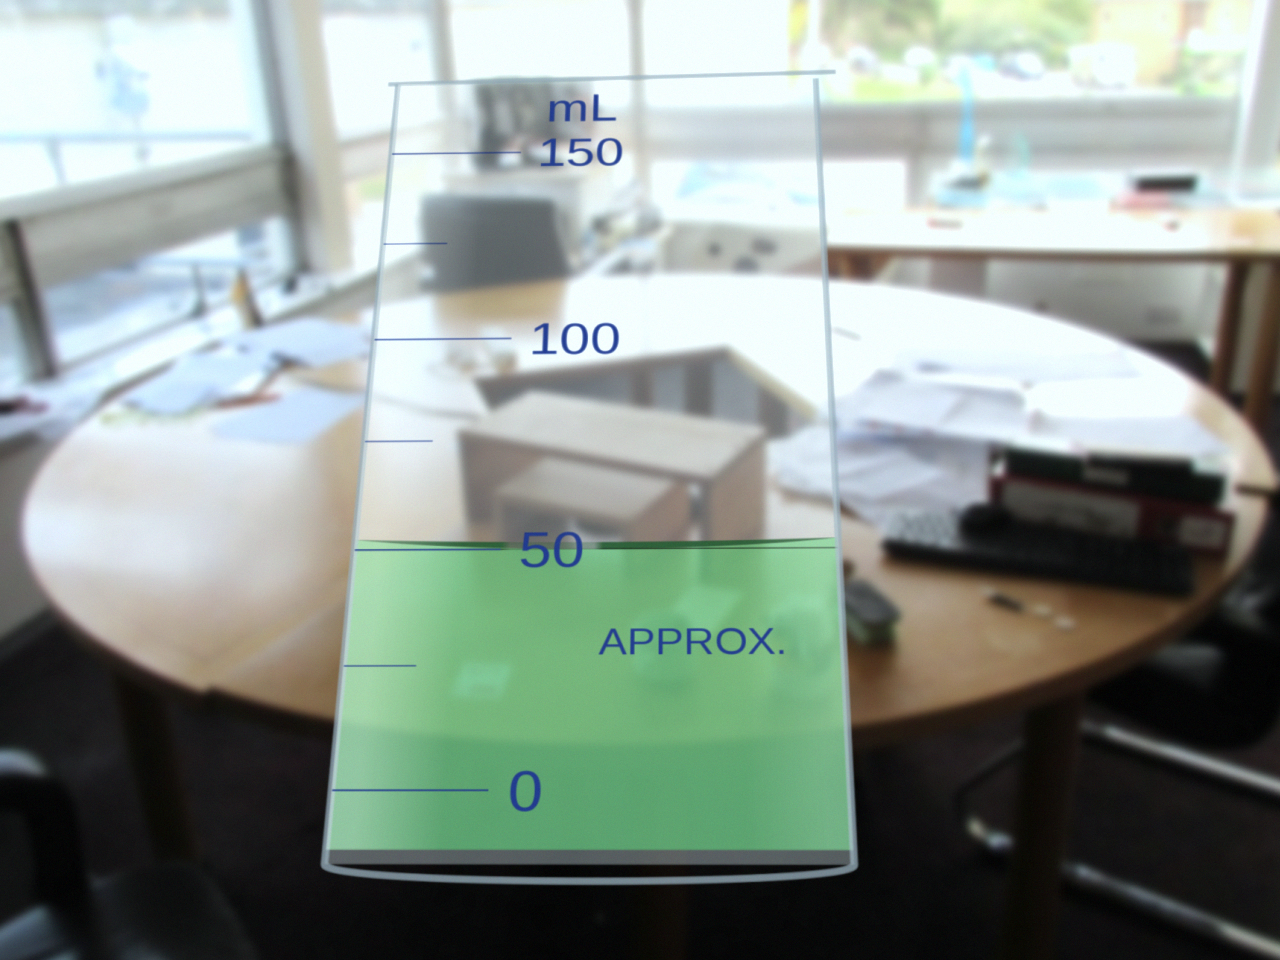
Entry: 50mL
